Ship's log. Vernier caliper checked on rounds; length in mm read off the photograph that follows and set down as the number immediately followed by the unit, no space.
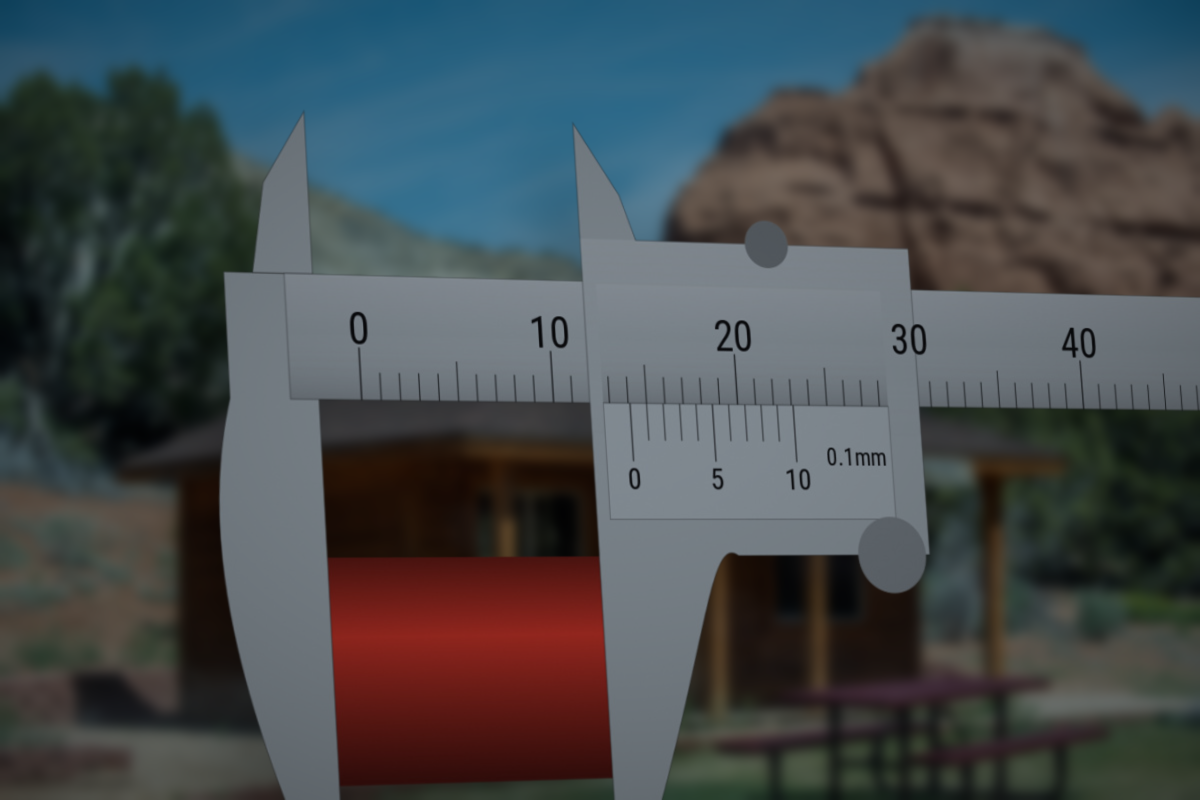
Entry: 14.1mm
